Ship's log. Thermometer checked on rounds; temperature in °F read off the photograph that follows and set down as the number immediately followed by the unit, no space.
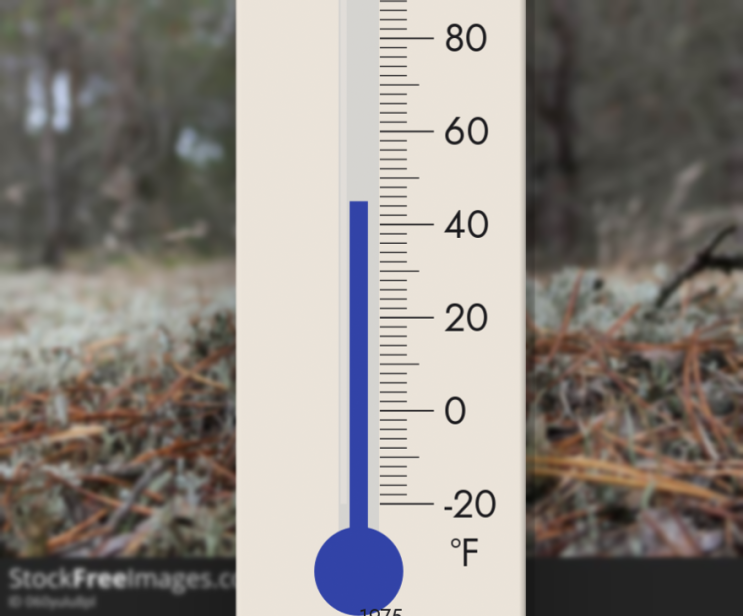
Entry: 45°F
